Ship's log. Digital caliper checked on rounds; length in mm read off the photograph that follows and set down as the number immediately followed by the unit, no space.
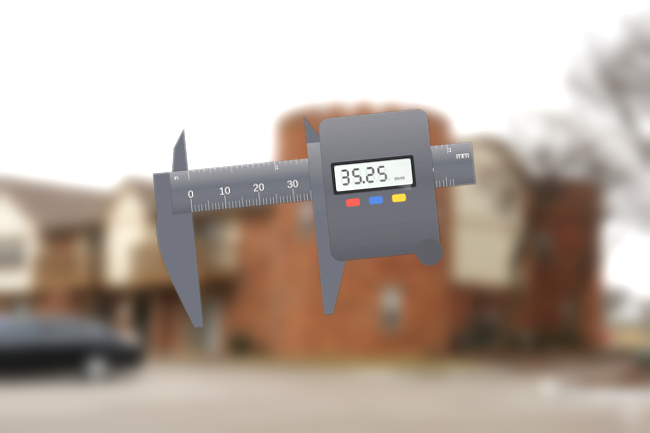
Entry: 35.25mm
